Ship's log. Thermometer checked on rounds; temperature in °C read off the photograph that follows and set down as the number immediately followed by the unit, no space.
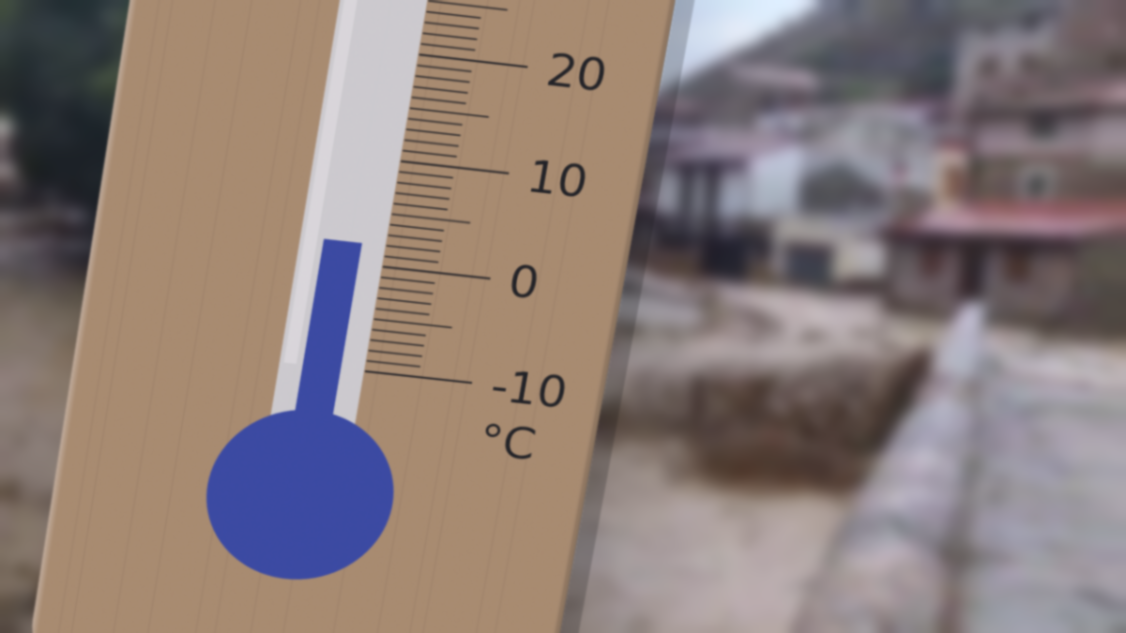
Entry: 2°C
